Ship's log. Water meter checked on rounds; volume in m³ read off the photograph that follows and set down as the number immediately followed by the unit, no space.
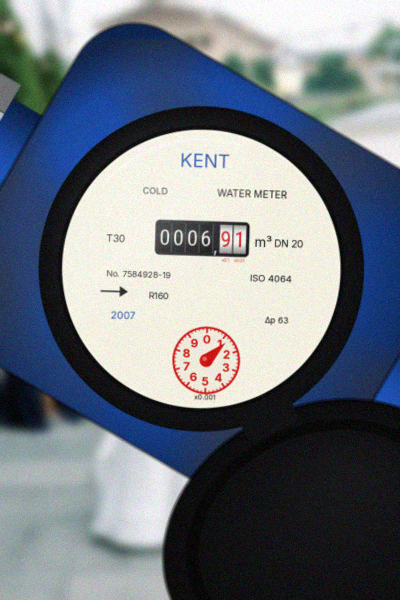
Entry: 6.911m³
